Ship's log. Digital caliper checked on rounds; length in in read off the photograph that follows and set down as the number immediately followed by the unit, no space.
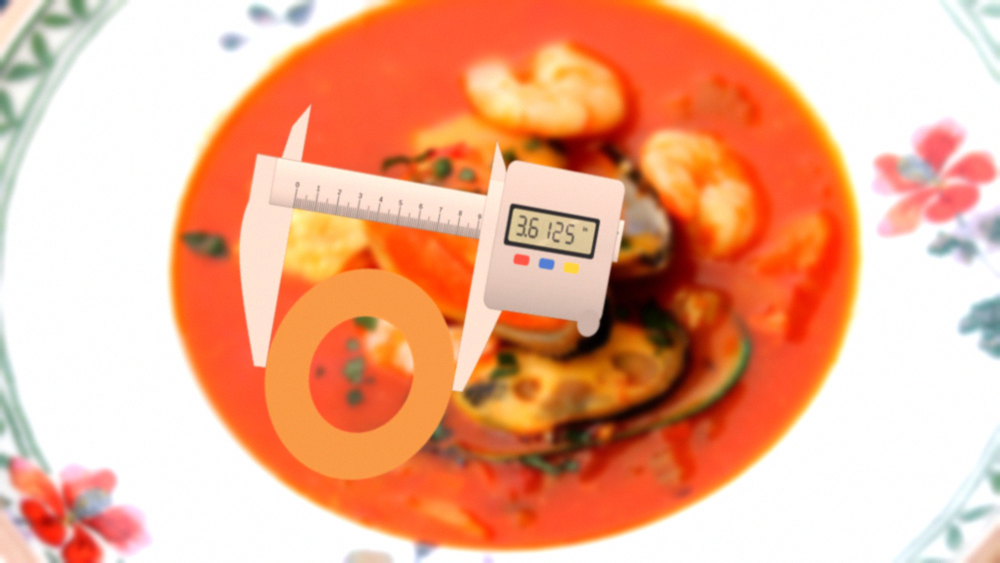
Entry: 3.6125in
